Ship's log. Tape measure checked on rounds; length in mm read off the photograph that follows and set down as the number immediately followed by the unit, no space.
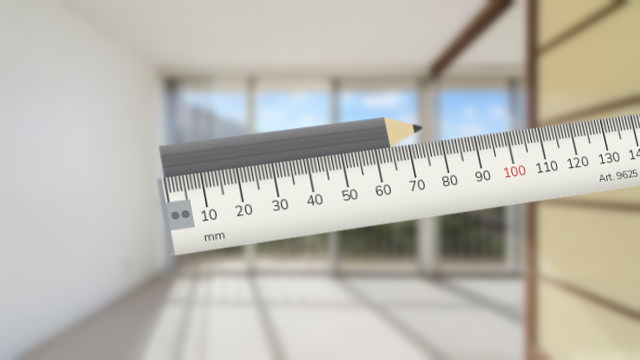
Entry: 75mm
